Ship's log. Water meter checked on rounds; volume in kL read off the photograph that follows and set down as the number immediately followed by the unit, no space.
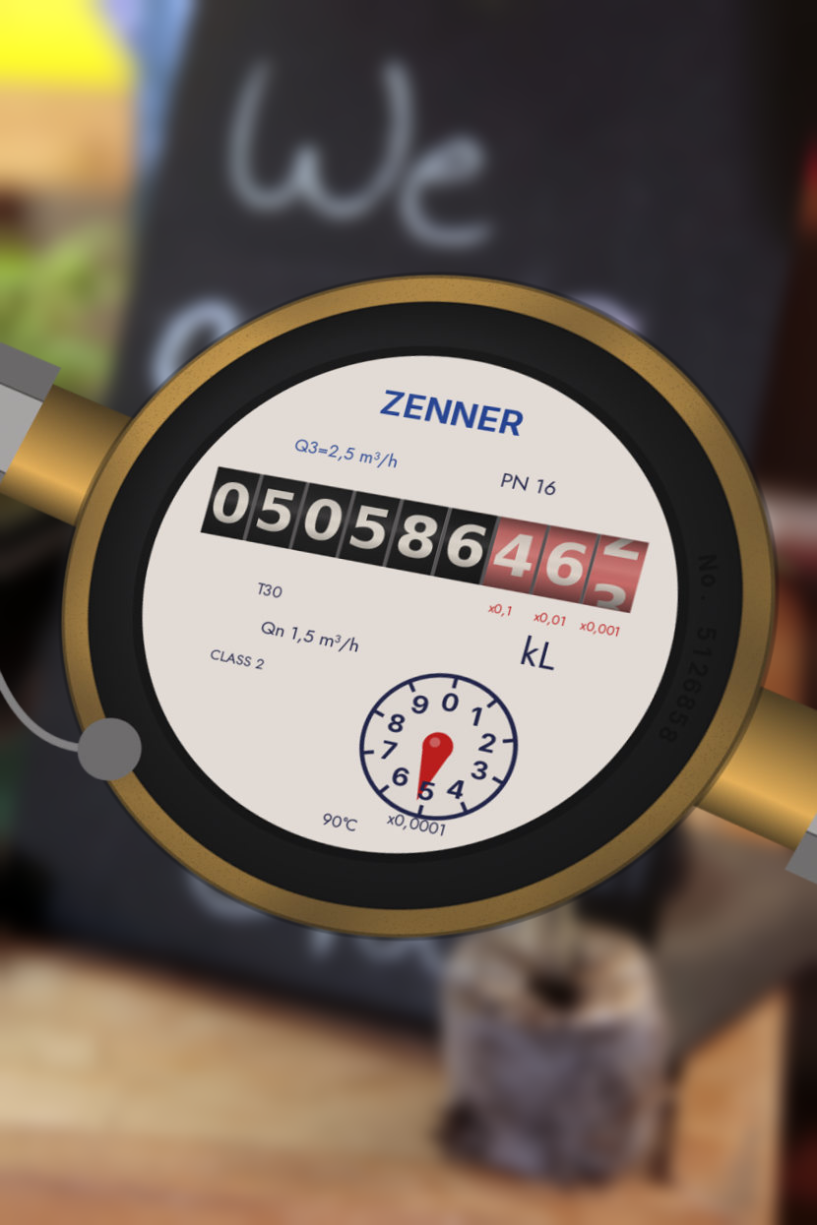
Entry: 50586.4625kL
